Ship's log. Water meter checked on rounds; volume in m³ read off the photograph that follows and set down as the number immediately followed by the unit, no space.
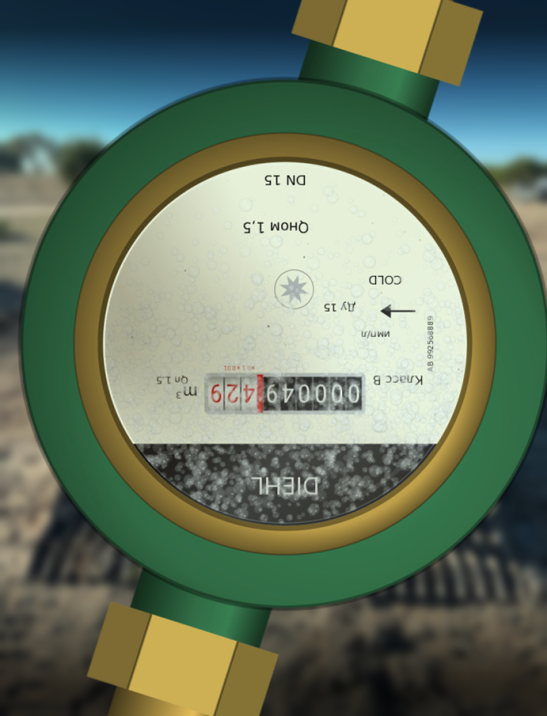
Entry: 49.429m³
